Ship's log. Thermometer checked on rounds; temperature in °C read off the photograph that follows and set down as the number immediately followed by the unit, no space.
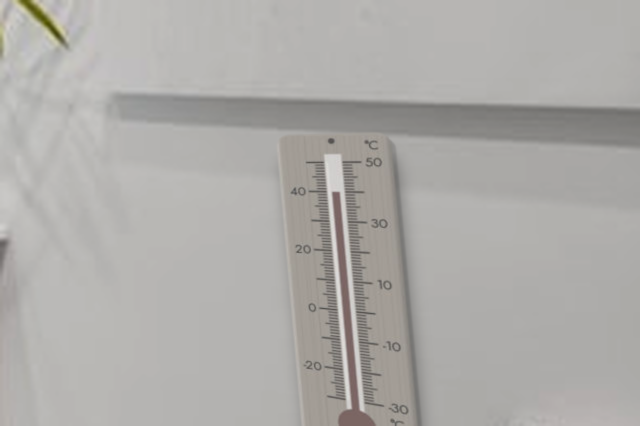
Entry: 40°C
